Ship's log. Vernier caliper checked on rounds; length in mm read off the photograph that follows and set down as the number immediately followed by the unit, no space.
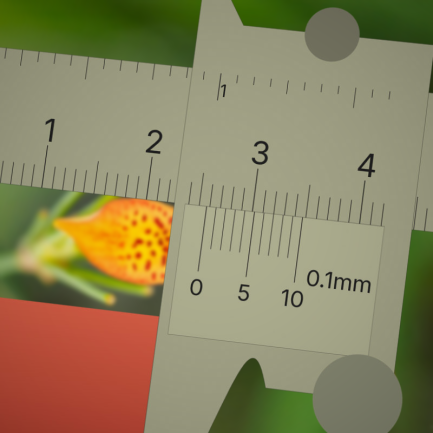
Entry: 25.7mm
